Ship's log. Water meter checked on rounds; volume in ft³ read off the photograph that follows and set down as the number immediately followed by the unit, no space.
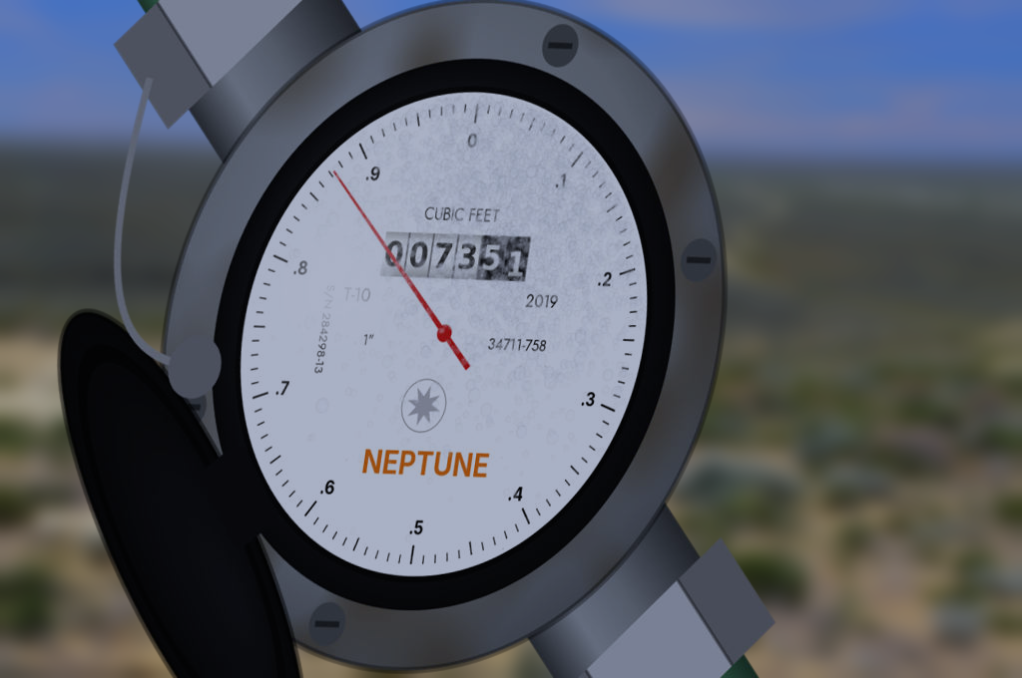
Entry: 7350.87ft³
